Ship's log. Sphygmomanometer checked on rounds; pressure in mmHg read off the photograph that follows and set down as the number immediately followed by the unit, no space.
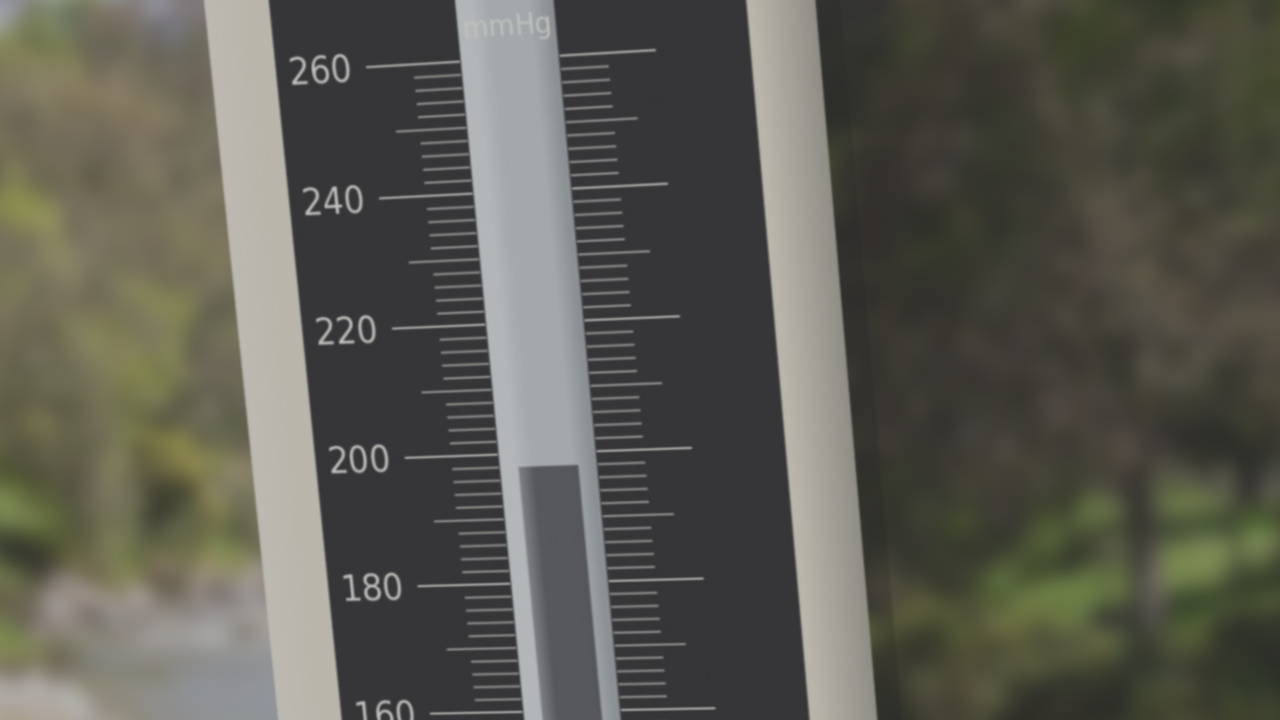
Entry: 198mmHg
